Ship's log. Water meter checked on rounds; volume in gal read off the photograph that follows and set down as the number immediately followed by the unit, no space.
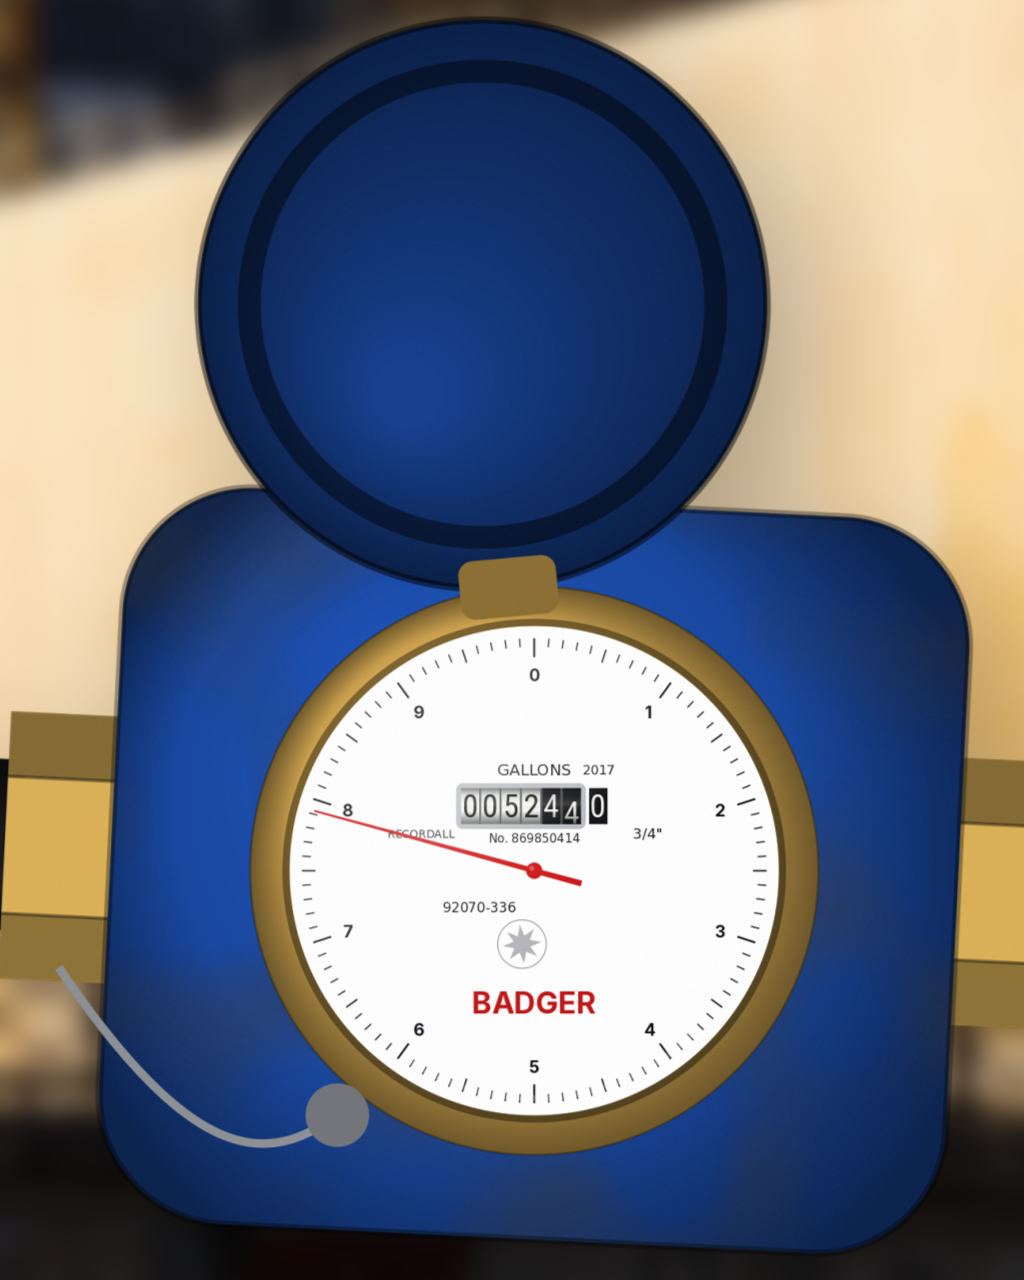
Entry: 52437.9gal
